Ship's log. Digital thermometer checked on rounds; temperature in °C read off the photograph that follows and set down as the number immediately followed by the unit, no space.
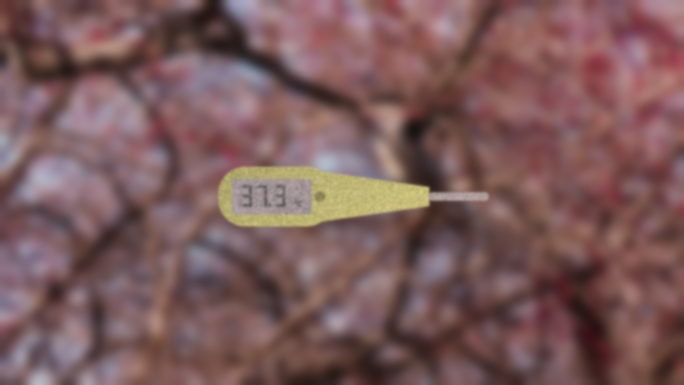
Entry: 37.3°C
